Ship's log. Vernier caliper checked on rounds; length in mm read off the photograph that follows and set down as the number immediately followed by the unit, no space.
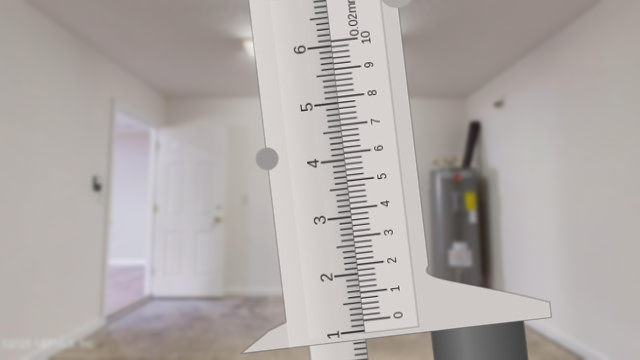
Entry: 11.8mm
